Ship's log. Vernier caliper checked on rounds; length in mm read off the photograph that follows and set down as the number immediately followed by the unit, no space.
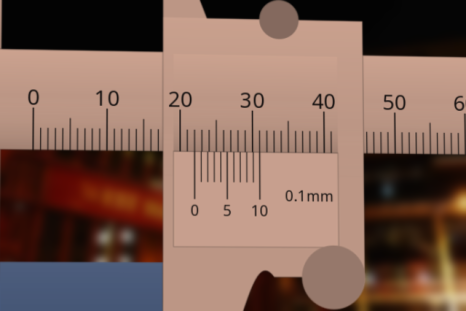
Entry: 22.0mm
